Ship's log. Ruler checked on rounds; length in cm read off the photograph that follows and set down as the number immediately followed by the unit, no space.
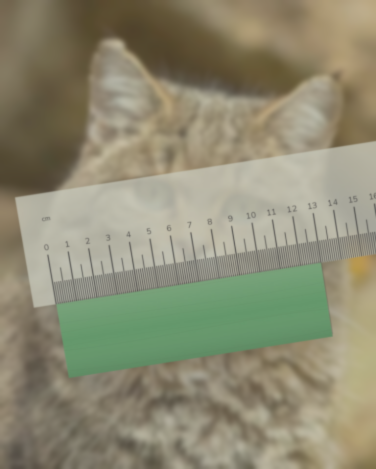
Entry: 13cm
